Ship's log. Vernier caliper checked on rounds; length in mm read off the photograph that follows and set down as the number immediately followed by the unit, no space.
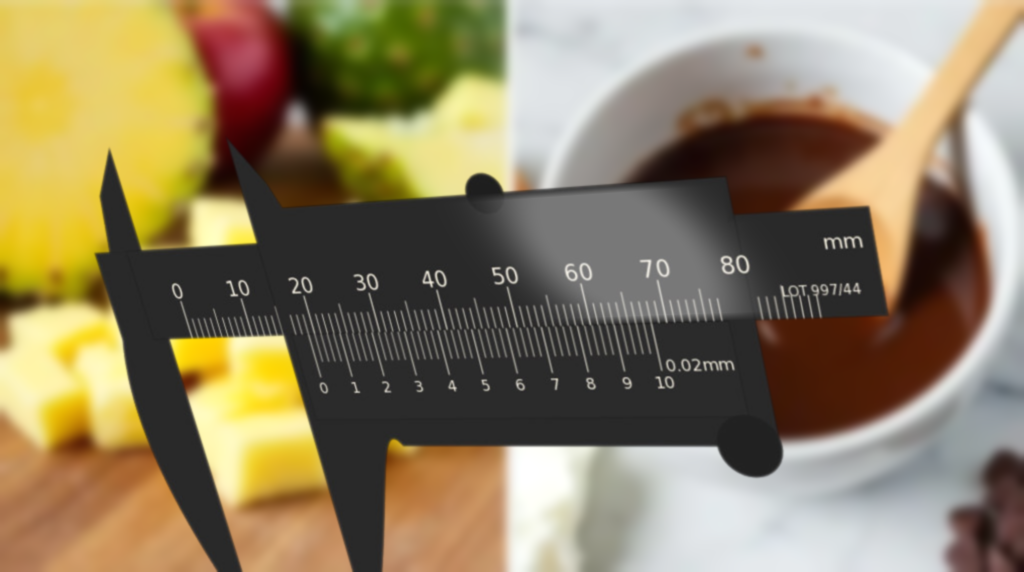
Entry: 19.0mm
